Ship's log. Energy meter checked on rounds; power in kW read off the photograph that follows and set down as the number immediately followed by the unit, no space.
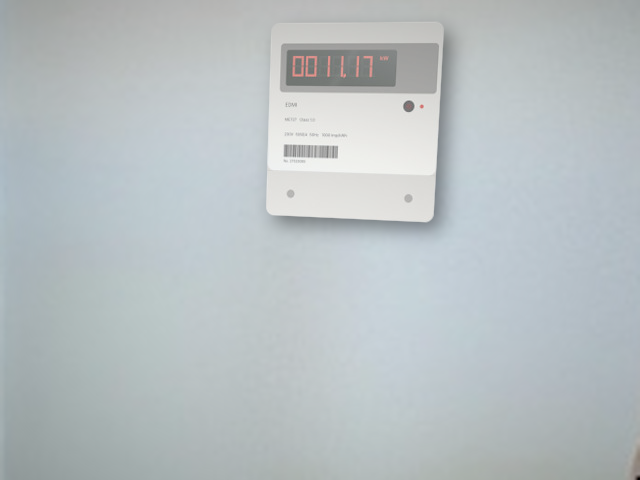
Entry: 11.17kW
